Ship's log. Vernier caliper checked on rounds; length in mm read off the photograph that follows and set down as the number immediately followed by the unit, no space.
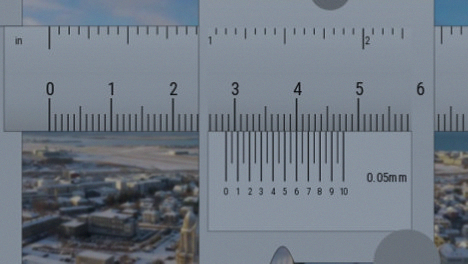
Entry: 28.6mm
